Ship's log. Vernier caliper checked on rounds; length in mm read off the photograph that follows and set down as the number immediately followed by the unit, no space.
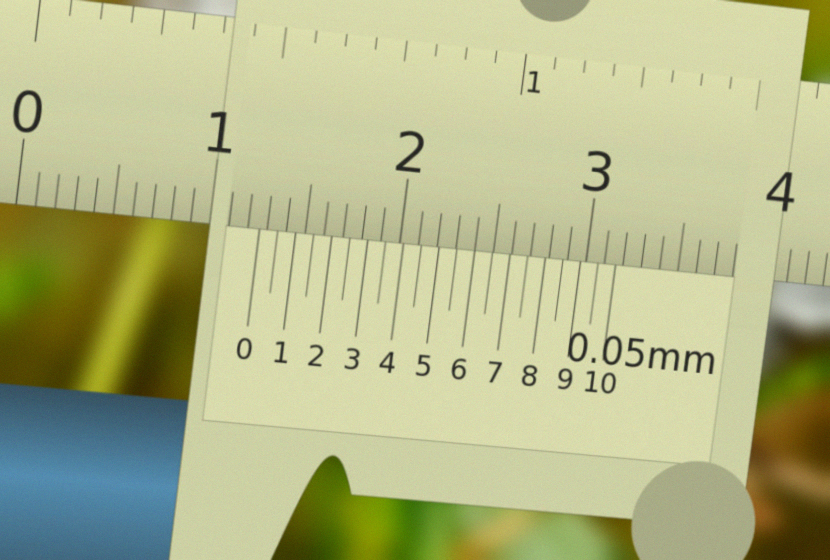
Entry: 12.6mm
